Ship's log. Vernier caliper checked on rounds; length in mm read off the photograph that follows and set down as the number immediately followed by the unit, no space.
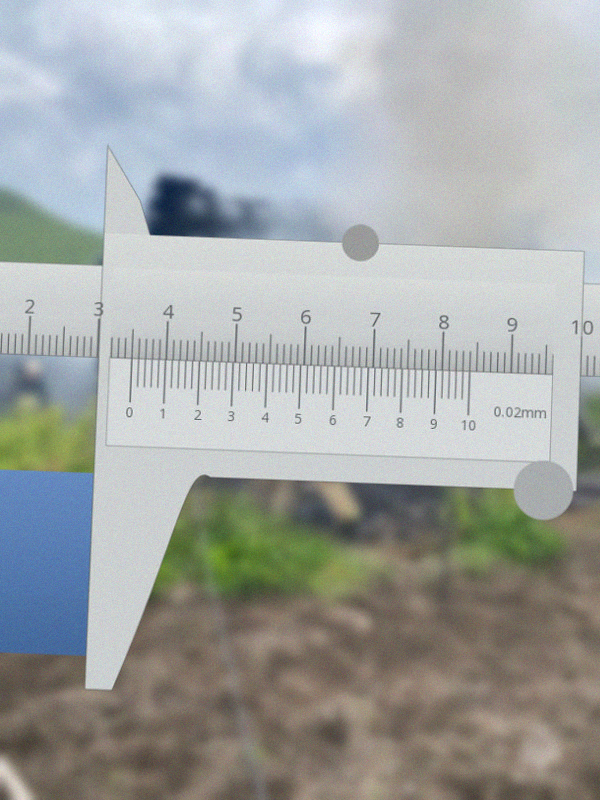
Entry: 35.0mm
